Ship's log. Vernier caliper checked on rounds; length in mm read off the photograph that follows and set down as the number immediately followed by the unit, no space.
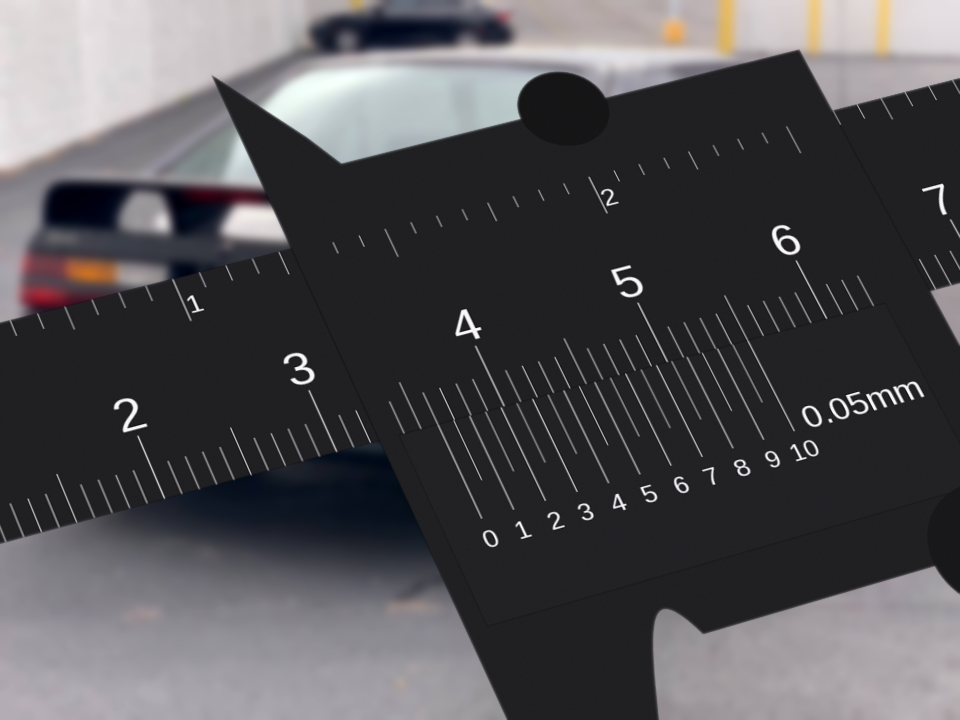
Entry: 36.0mm
